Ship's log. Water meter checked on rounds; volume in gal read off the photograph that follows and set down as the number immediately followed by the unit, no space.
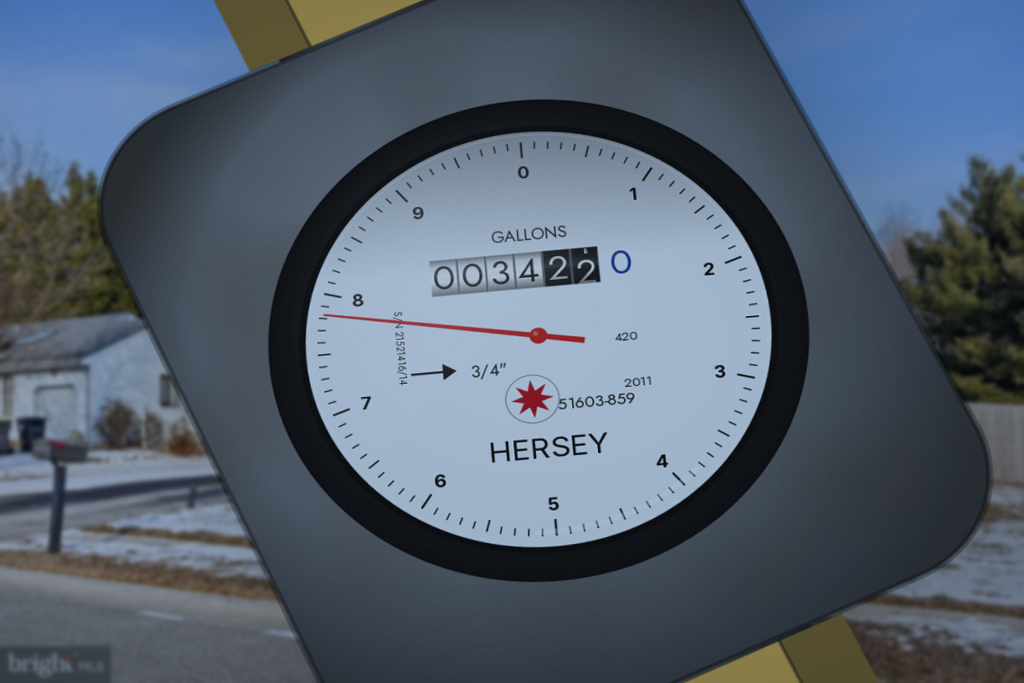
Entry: 34217.8gal
